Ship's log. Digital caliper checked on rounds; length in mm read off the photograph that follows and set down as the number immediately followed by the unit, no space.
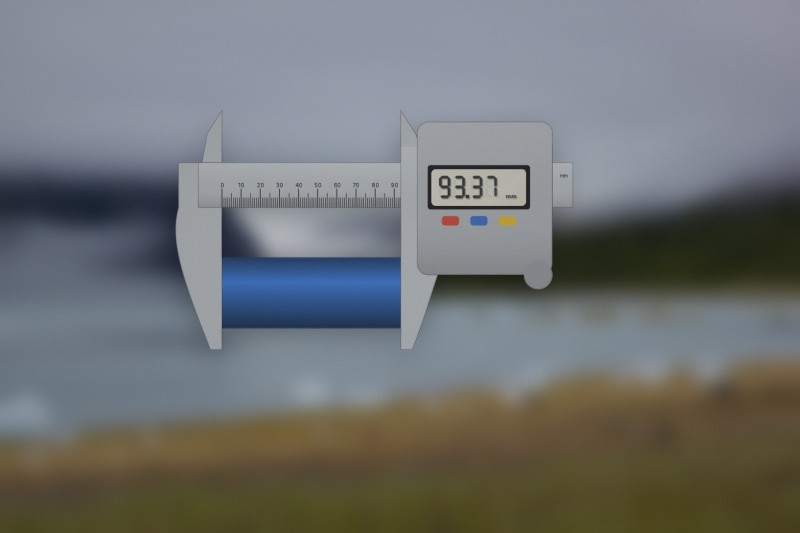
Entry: 93.37mm
